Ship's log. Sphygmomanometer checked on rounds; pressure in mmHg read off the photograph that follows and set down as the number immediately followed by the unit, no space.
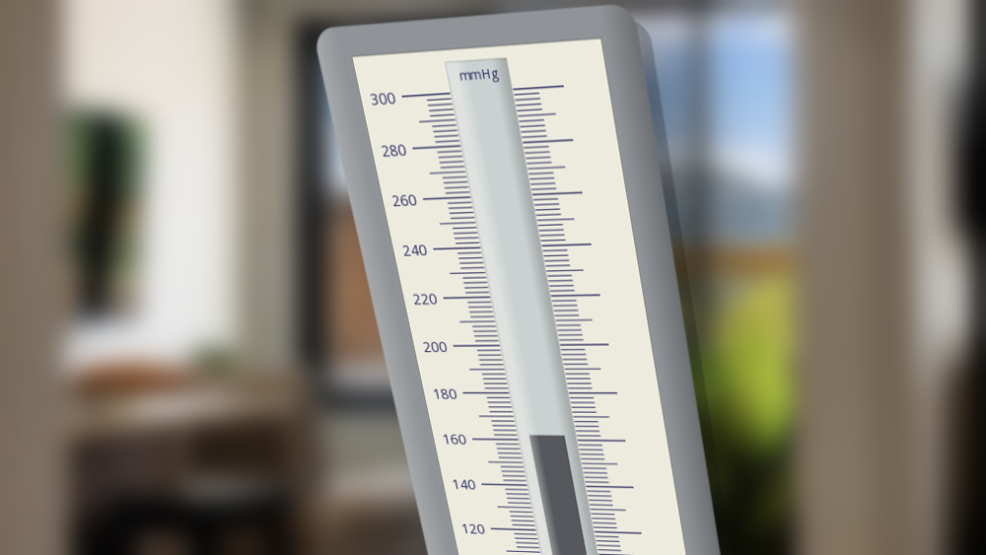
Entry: 162mmHg
